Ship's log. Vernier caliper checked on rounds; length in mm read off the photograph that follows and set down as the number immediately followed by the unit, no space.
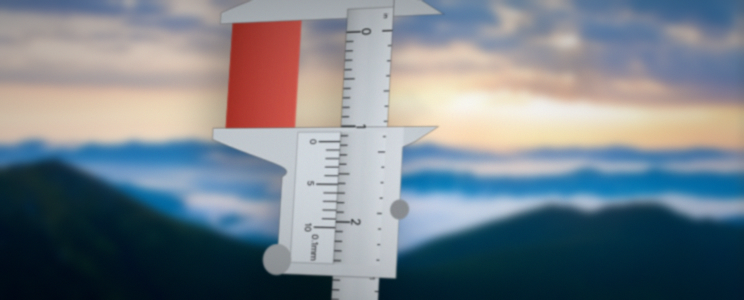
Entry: 11.6mm
